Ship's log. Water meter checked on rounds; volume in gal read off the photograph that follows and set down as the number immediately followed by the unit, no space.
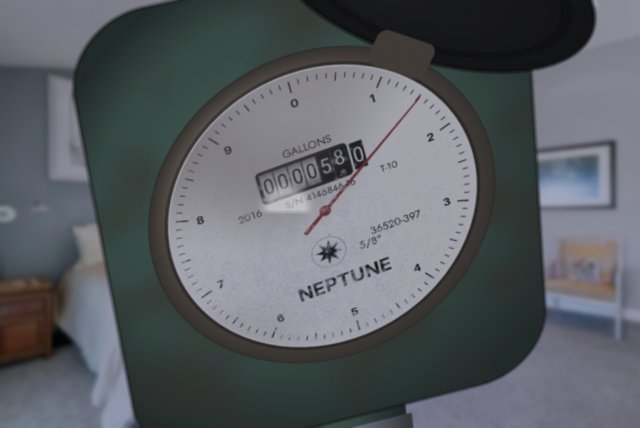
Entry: 581.5gal
